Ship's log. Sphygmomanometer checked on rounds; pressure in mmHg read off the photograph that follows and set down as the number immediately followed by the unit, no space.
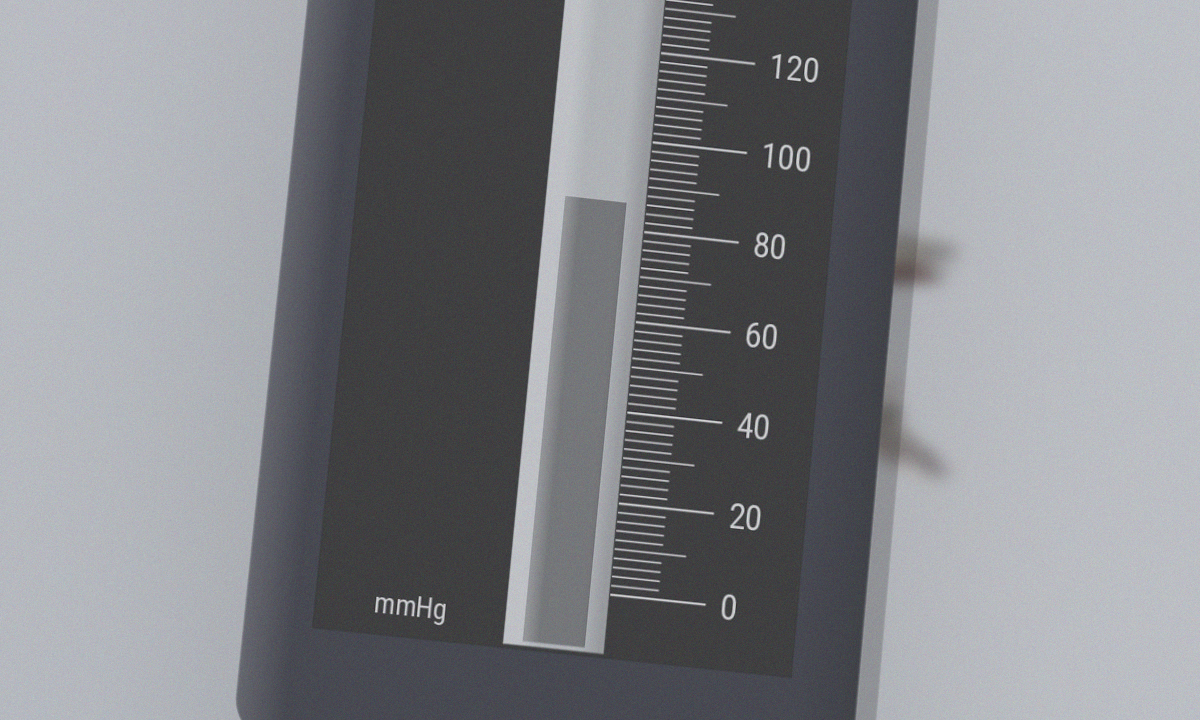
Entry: 86mmHg
